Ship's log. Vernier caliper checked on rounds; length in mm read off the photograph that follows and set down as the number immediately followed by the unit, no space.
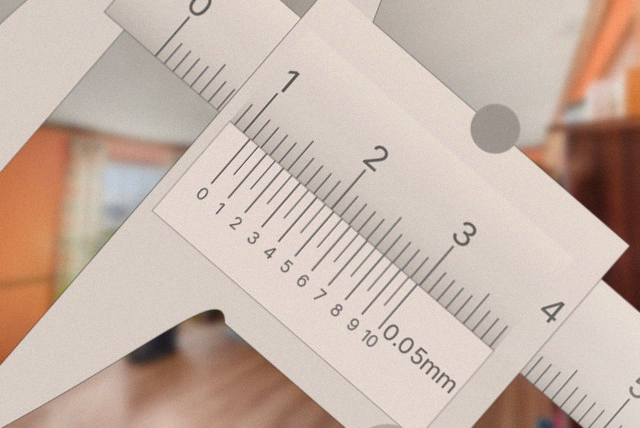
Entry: 10.8mm
